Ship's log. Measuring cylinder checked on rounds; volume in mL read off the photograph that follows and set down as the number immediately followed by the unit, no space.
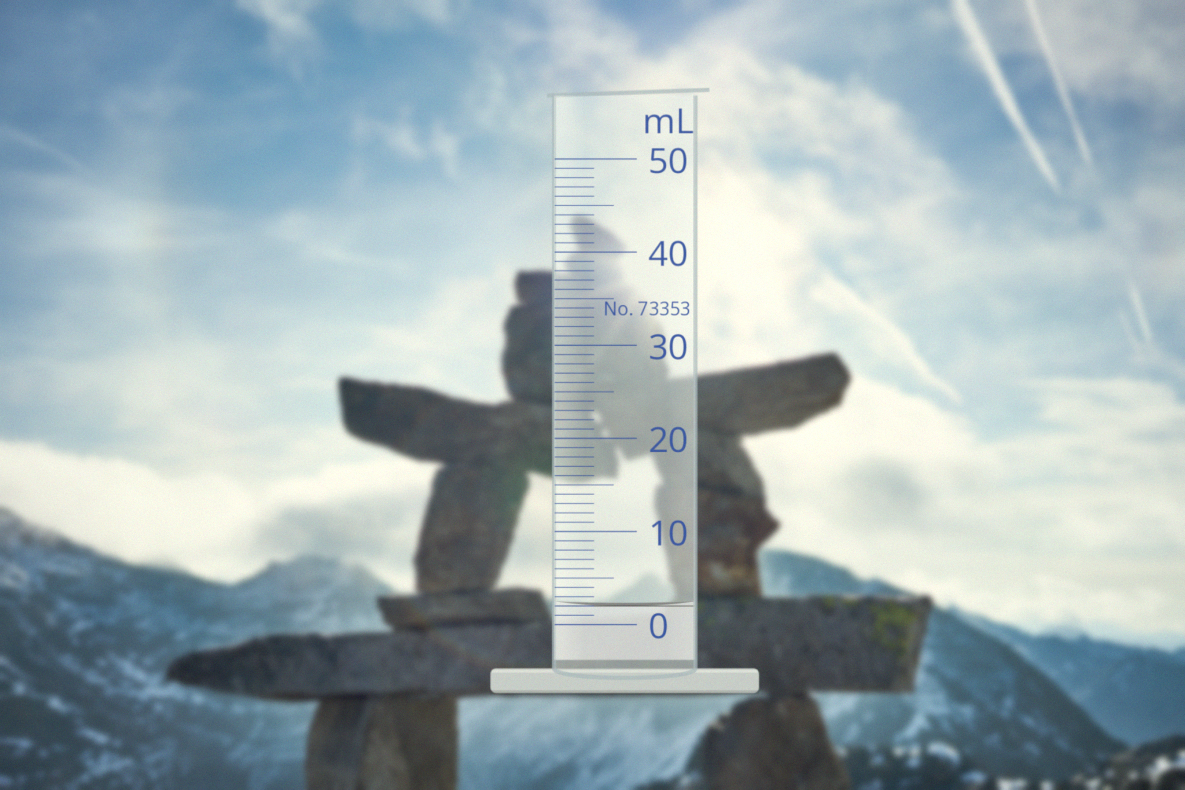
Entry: 2mL
